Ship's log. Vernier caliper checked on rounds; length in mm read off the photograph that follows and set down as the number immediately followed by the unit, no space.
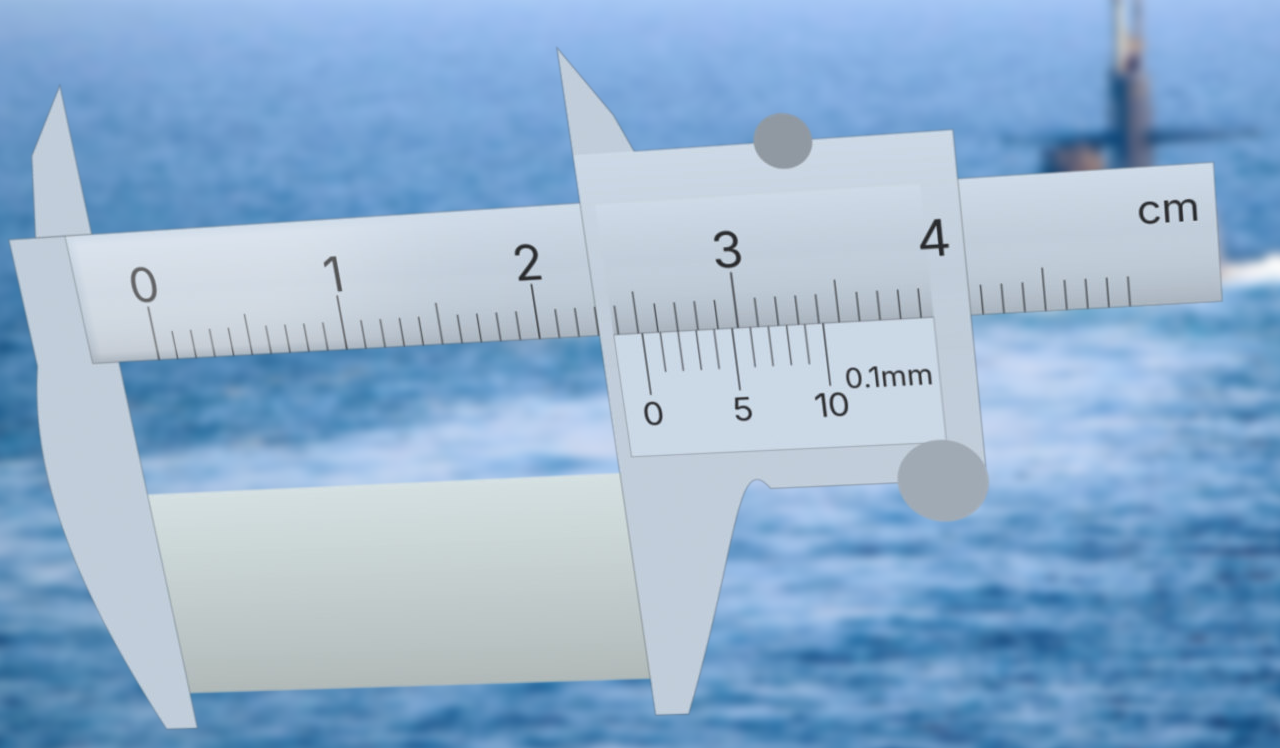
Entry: 25.2mm
